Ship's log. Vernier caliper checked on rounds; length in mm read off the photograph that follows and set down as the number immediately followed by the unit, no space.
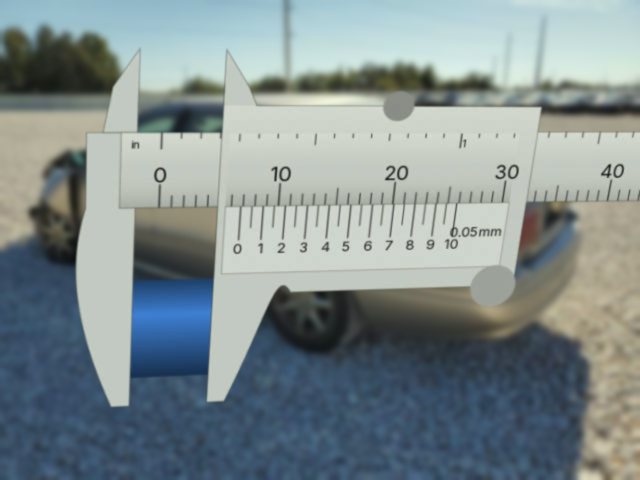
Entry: 6.8mm
